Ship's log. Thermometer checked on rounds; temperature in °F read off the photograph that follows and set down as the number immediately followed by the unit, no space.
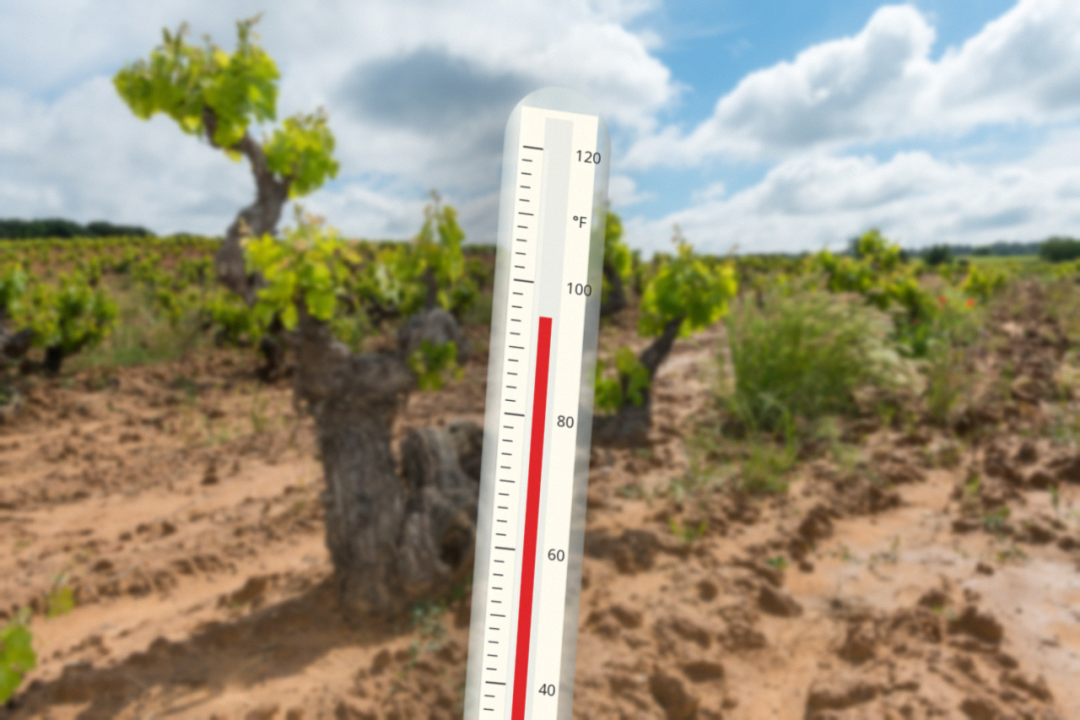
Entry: 95°F
